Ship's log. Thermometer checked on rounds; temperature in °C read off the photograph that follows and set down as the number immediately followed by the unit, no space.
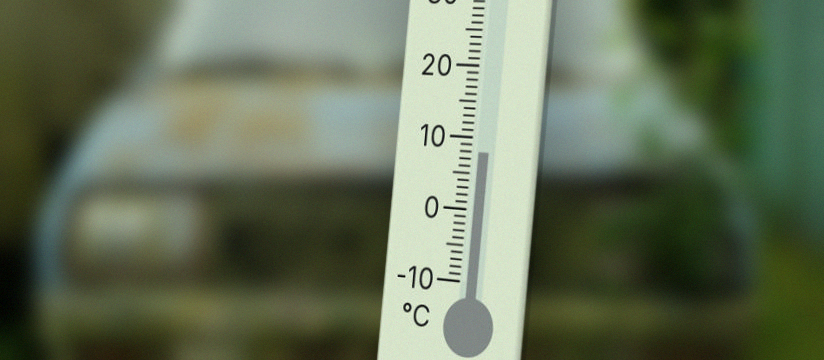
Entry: 8°C
